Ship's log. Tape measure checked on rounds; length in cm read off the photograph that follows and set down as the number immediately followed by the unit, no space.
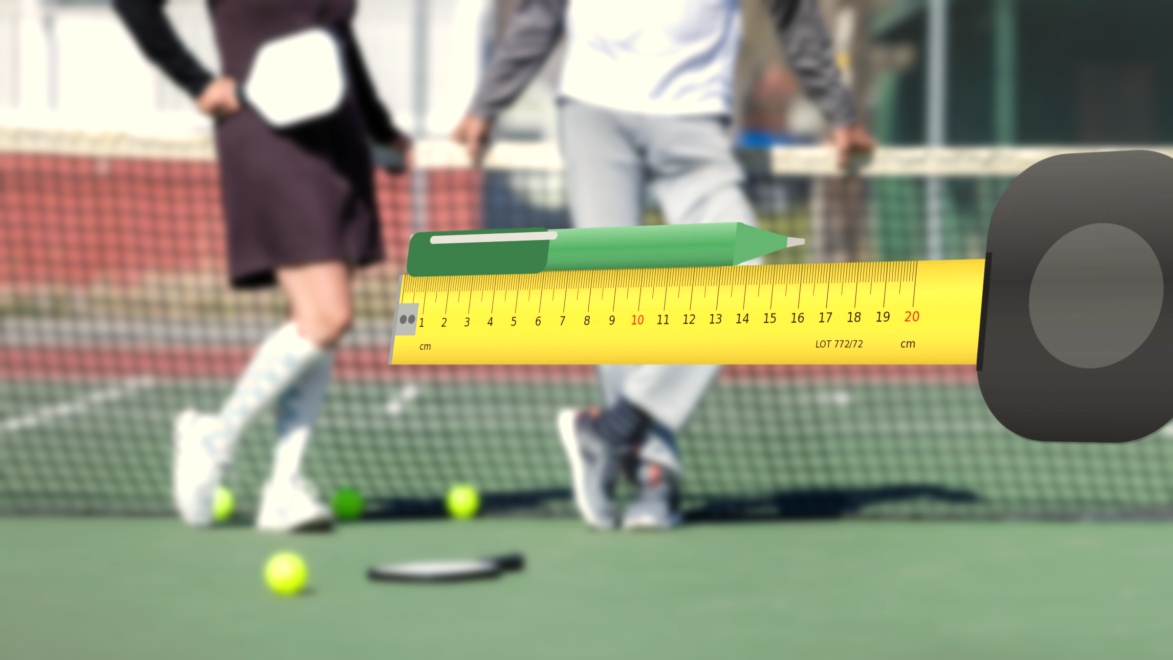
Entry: 16cm
